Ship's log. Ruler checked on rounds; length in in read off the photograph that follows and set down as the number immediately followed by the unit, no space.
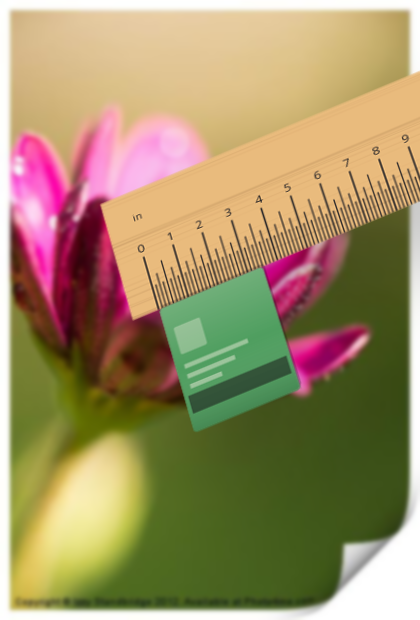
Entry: 3.5in
